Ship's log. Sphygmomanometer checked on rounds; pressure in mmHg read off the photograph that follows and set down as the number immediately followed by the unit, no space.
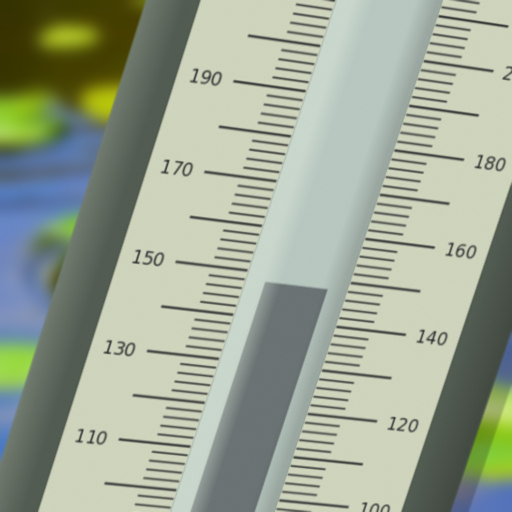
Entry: 148mmHg
